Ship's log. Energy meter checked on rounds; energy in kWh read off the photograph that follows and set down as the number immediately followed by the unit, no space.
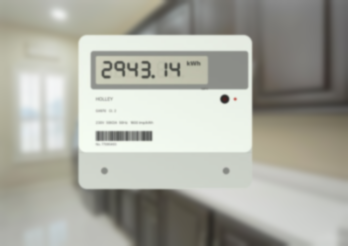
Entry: 2943.14kWh
